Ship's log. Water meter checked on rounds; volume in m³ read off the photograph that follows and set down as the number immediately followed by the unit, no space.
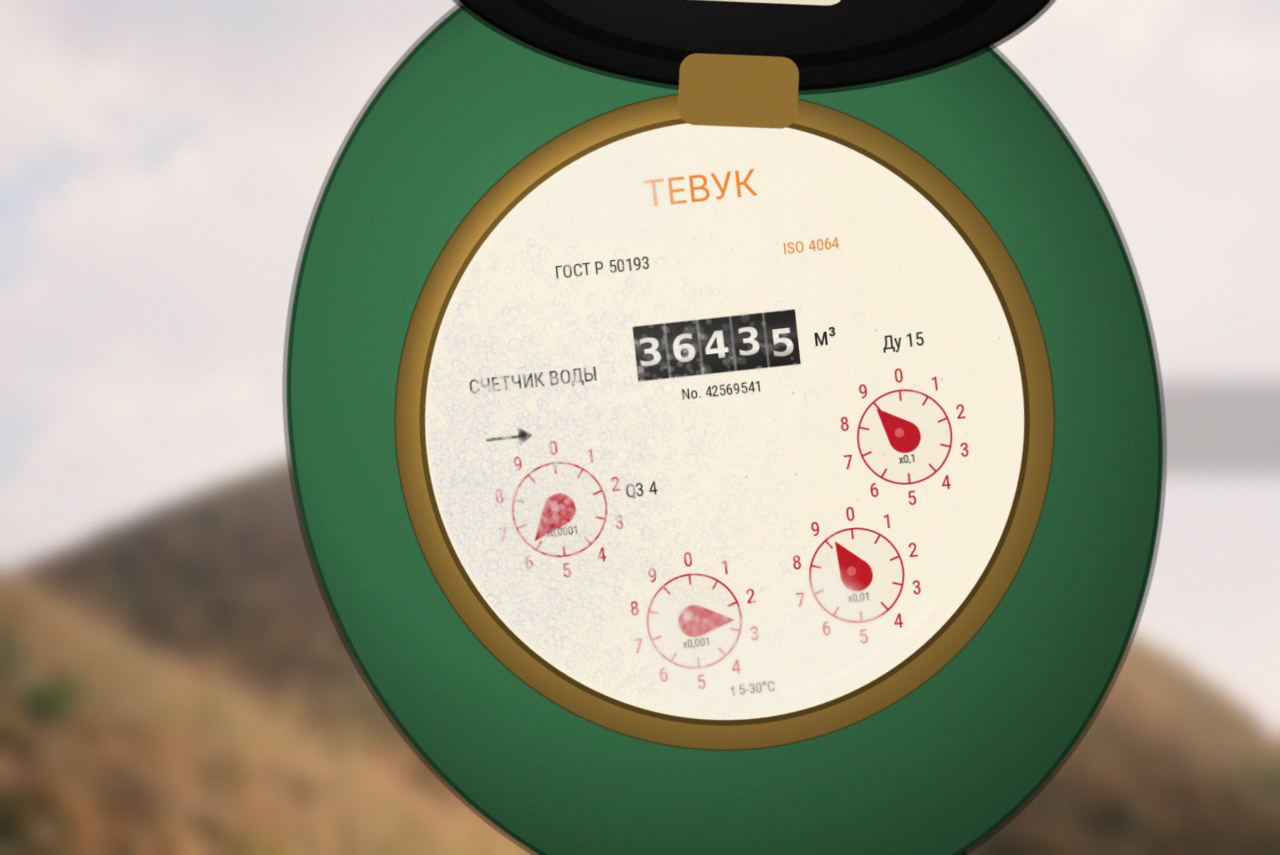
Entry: 36434.8926m³
